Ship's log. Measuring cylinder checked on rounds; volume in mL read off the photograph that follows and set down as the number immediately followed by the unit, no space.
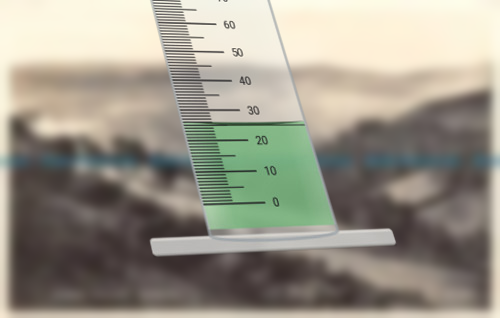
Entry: 25mL
